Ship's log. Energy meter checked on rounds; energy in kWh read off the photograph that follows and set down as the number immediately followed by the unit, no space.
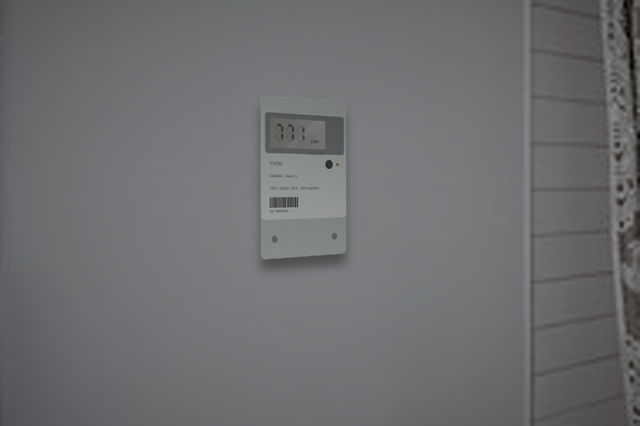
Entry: 771kWh
